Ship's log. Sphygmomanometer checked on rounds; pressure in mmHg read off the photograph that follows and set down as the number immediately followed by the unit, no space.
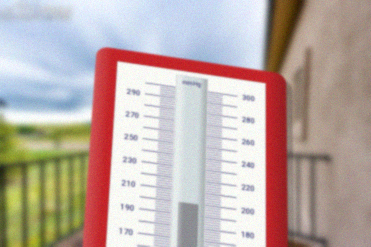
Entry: 200mmHg
